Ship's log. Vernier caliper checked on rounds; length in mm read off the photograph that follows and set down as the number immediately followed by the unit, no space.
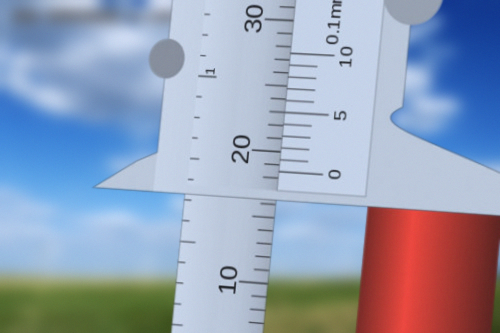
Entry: 18.5mm
